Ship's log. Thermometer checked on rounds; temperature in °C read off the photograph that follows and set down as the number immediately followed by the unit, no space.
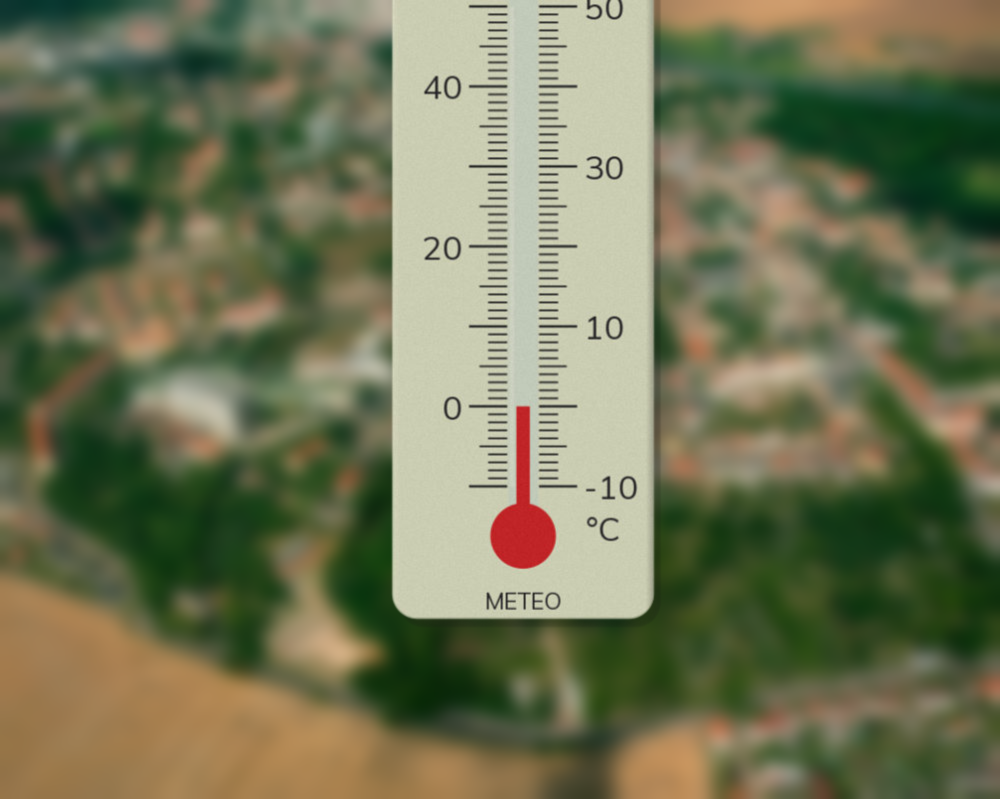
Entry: 0°C
